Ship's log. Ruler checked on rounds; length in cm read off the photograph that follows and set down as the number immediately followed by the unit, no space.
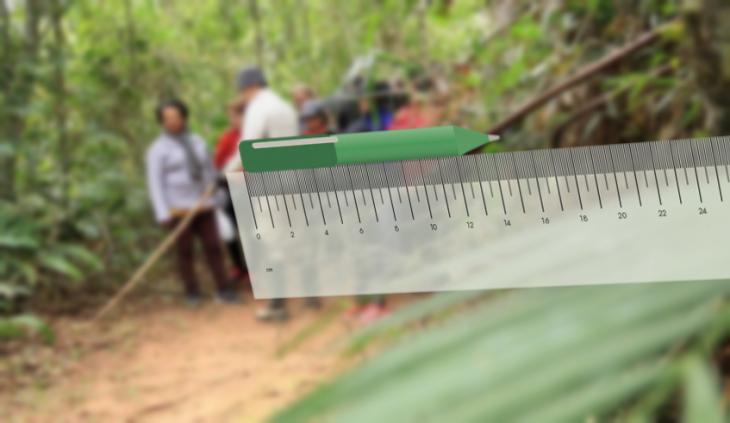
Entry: 14.5cm
